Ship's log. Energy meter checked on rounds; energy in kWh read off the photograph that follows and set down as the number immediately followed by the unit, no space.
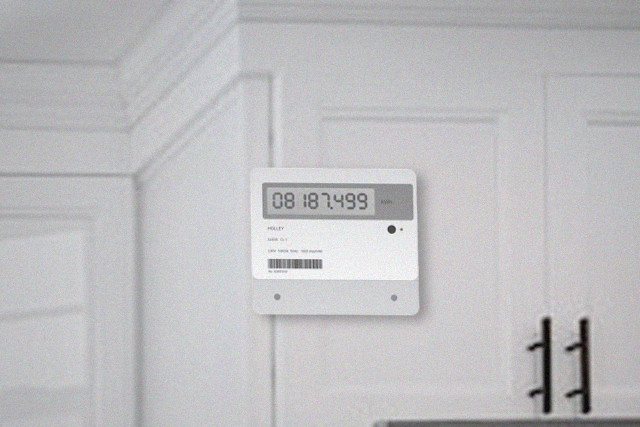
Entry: 8187.499kWh
